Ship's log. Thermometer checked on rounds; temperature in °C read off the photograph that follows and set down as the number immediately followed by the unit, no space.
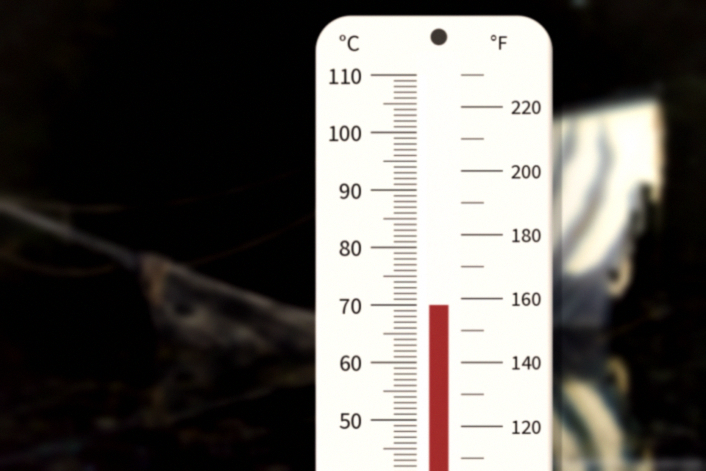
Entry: 70°C
